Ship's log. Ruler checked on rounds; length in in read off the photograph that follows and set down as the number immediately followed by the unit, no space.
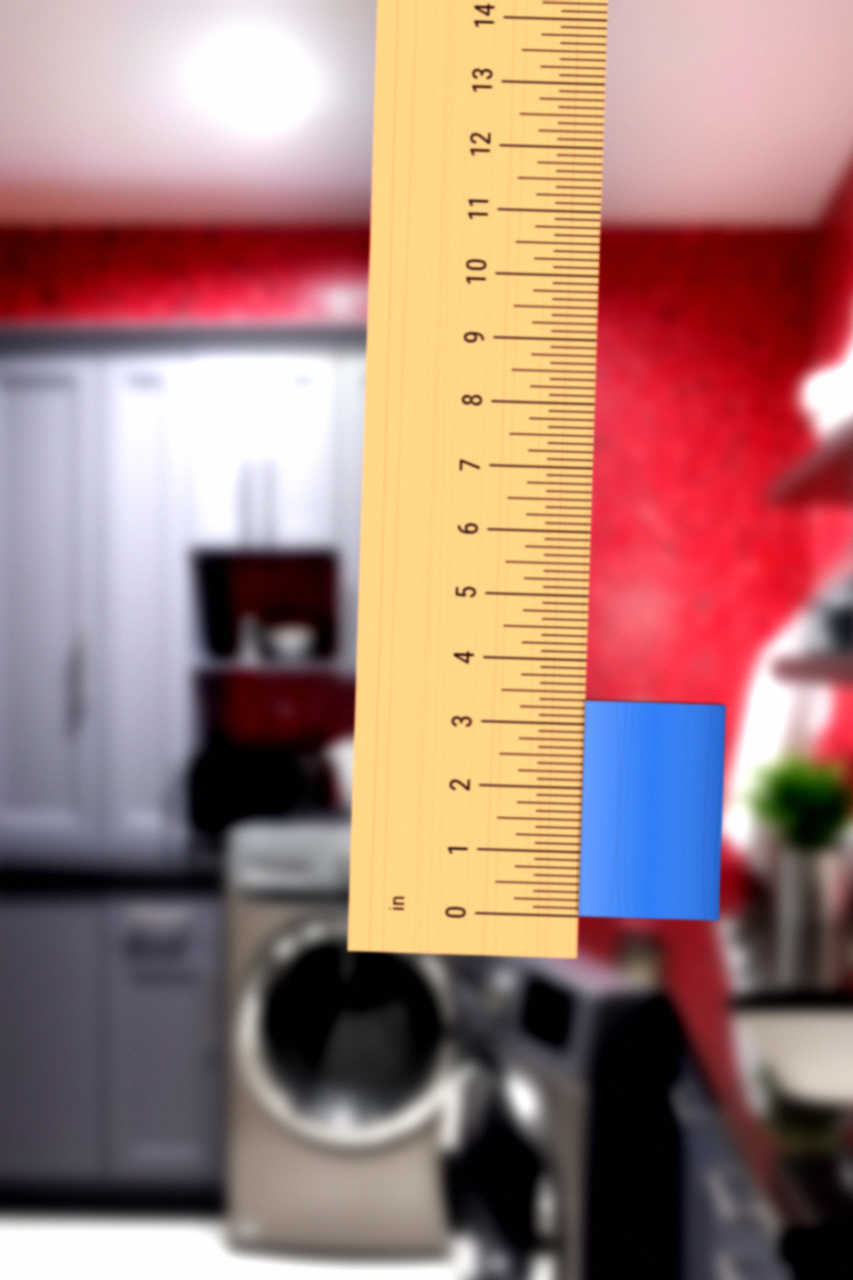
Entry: 3.375in
